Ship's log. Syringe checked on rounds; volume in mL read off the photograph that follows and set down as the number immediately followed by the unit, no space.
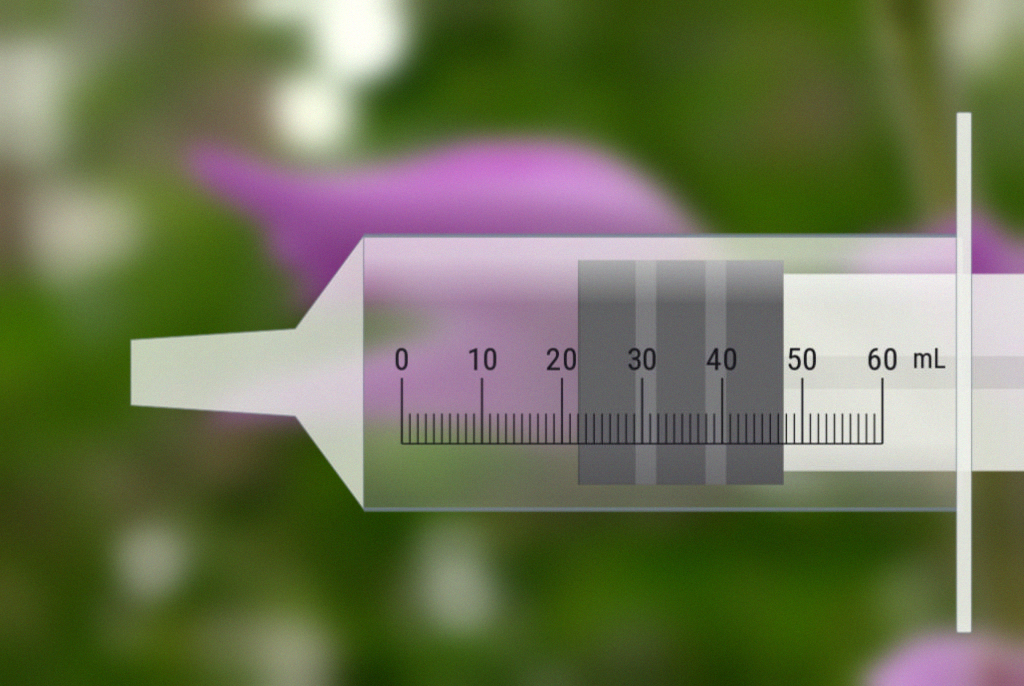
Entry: 22mL
